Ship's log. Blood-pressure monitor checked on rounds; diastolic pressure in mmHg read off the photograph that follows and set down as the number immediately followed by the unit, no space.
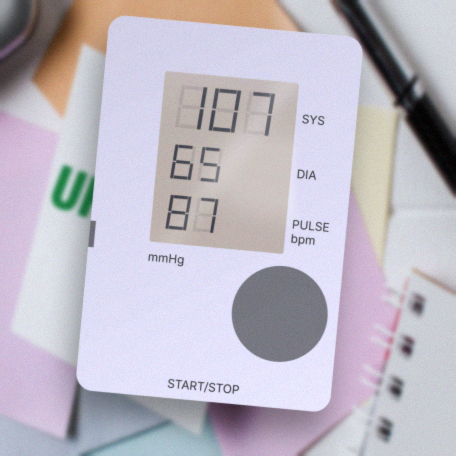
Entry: 65mmHg
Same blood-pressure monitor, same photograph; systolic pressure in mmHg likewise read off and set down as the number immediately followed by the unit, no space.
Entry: 107mmHg
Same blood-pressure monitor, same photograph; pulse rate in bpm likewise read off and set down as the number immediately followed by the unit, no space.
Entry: 87bpm
